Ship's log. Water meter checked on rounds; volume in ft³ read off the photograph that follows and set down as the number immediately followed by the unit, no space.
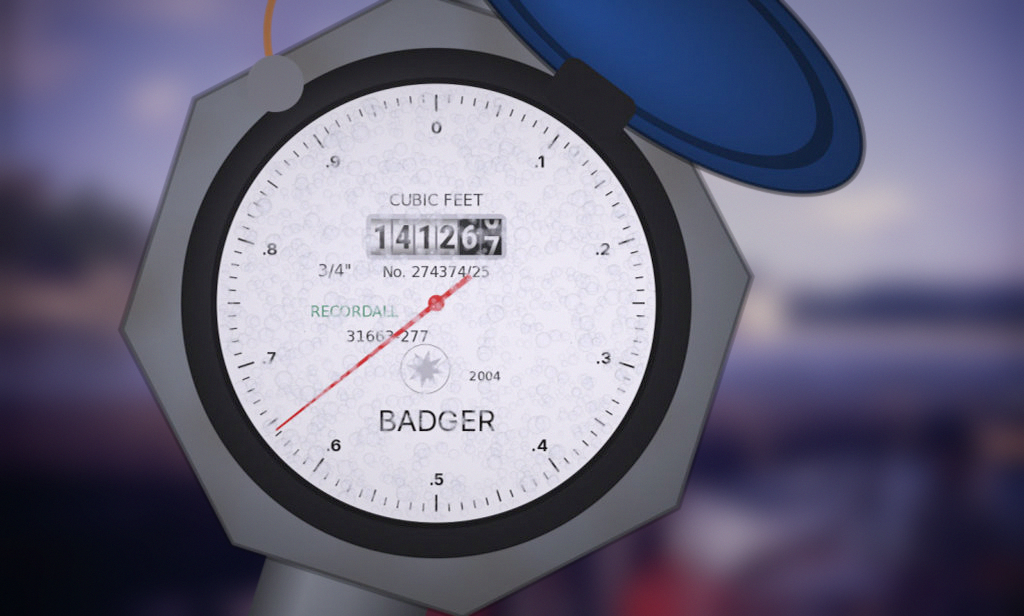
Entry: 141266.64ft³
